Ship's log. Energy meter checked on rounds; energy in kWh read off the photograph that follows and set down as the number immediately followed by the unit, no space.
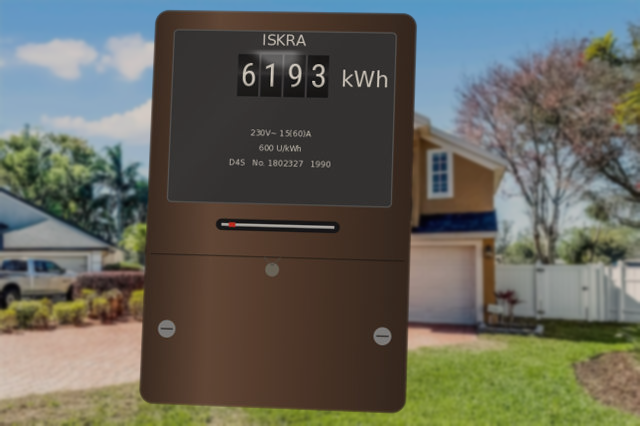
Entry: 6193kWh
